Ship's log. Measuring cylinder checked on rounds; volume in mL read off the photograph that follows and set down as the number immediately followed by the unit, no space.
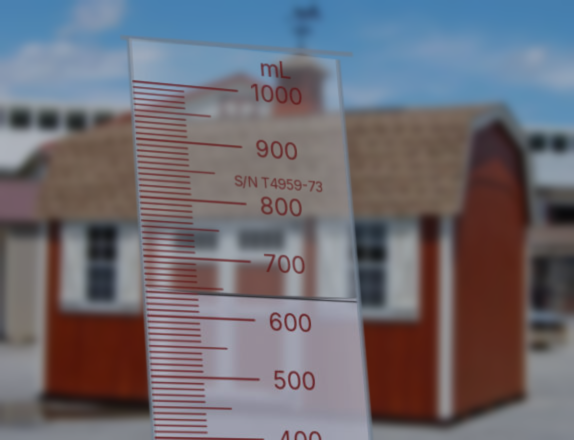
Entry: 640mL
